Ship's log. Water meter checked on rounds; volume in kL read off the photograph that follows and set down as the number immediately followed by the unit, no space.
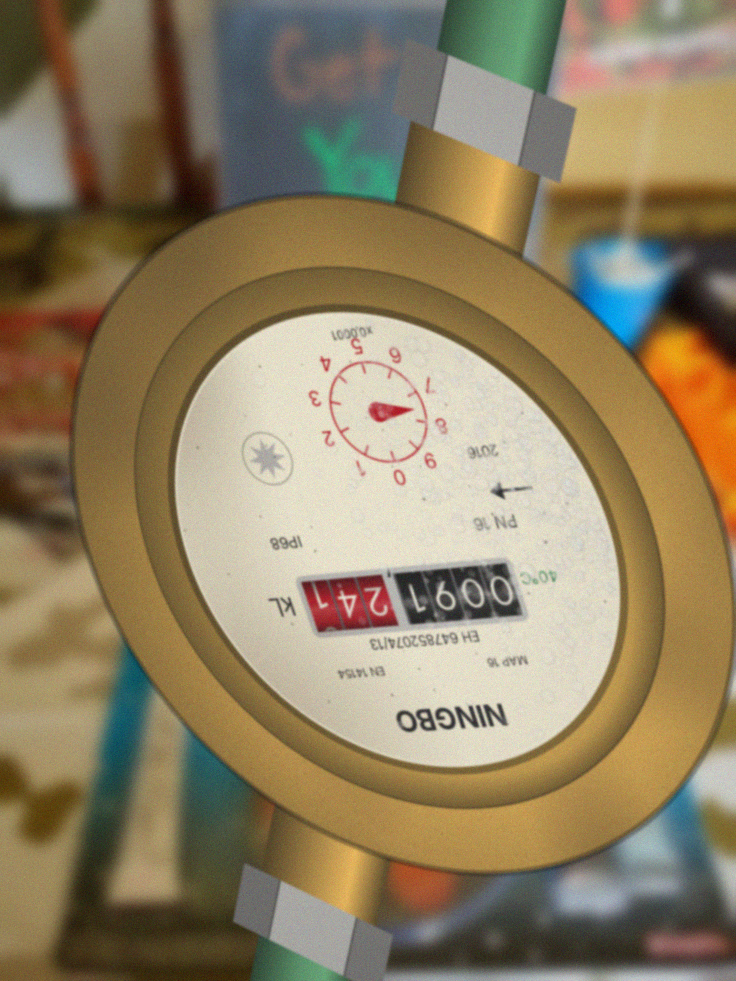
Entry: 91.2407kL
